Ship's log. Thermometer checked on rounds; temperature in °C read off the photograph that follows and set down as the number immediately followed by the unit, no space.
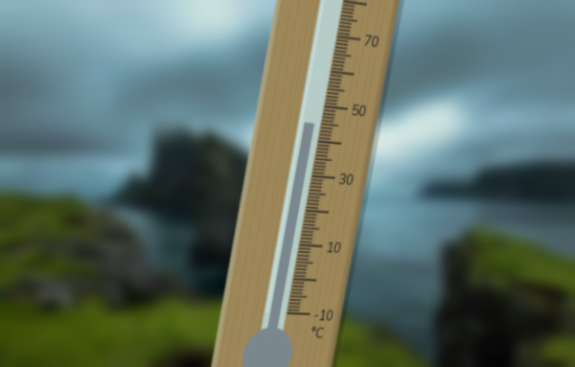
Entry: 45°C
